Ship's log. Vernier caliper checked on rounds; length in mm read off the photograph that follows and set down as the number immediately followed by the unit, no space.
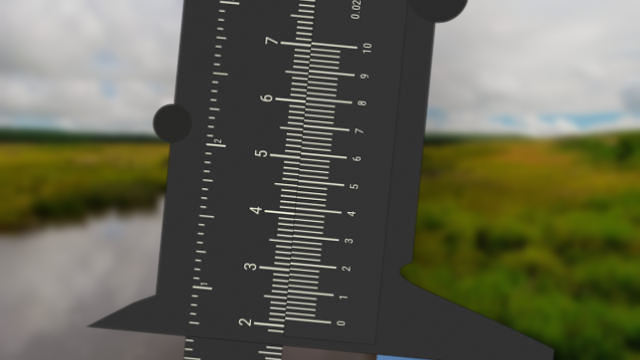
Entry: 21.4mm
